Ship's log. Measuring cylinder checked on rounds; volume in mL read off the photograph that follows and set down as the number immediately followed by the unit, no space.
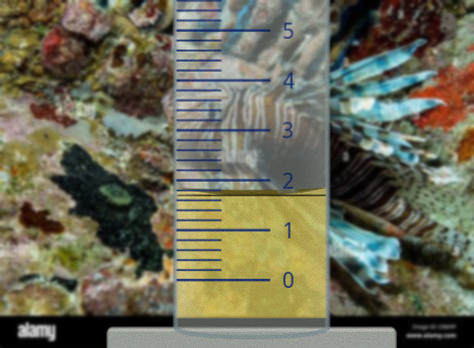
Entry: 1.7mL
